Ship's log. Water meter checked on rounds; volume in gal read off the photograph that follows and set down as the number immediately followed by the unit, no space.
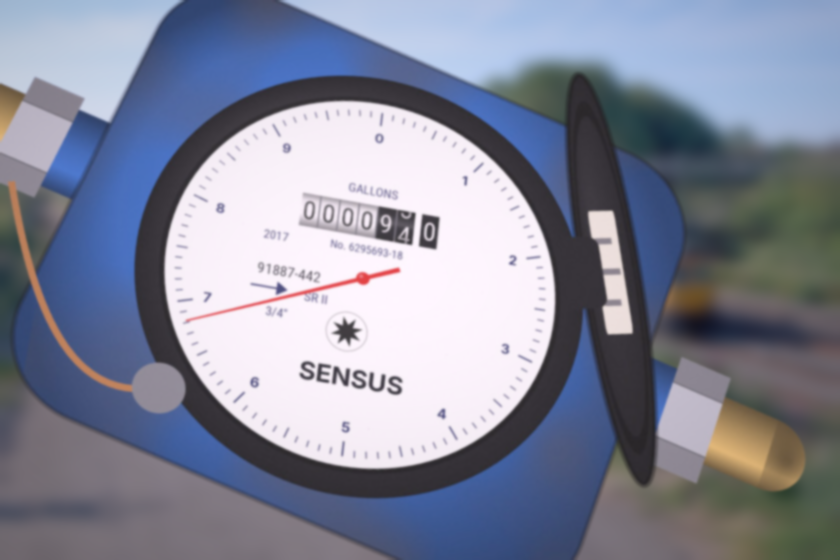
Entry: 936.8gal
